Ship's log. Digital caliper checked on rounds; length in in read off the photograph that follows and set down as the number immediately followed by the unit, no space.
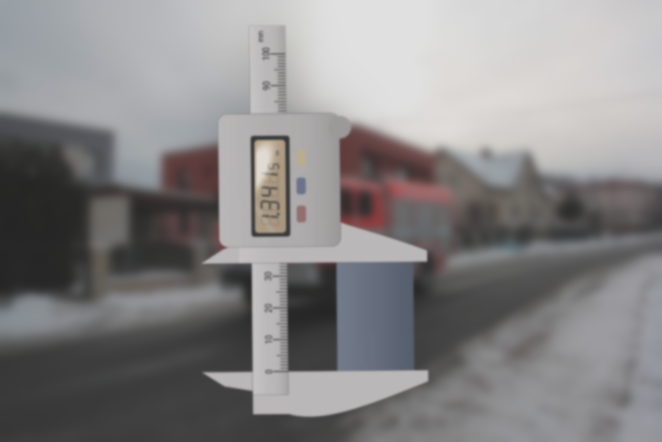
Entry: 1.3415in
